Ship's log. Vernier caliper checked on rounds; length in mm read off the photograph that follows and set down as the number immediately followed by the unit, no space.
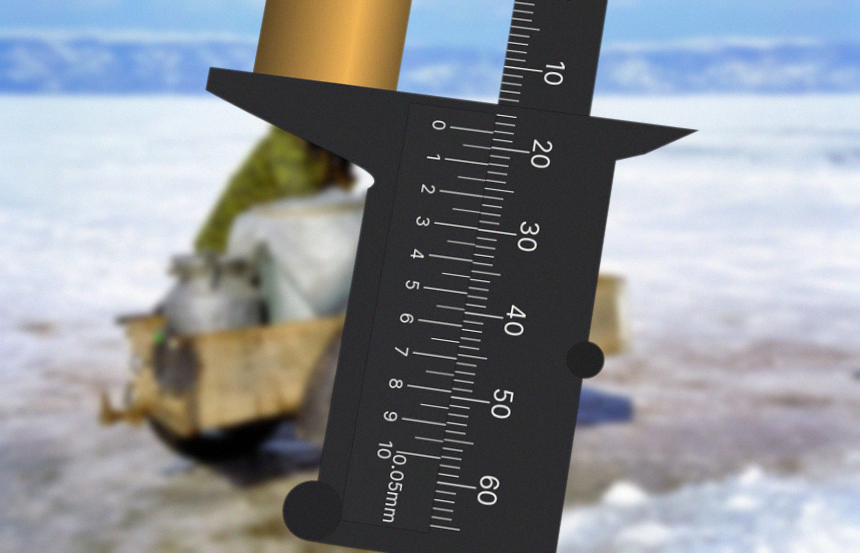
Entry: 18.2mm
